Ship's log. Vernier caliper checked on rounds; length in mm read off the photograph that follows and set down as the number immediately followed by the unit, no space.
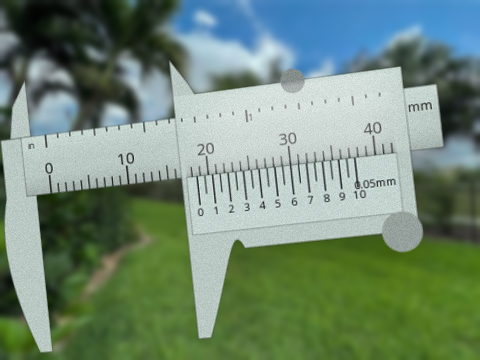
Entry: 18.6mm
